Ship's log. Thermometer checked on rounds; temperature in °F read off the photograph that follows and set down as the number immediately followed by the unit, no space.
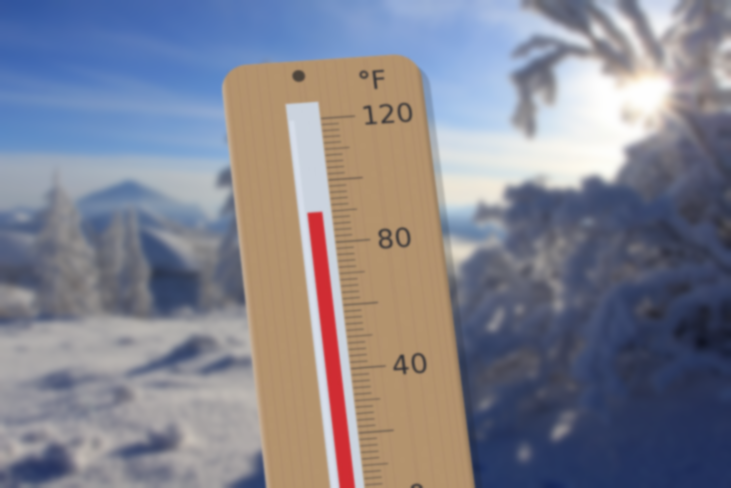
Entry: 90°F
